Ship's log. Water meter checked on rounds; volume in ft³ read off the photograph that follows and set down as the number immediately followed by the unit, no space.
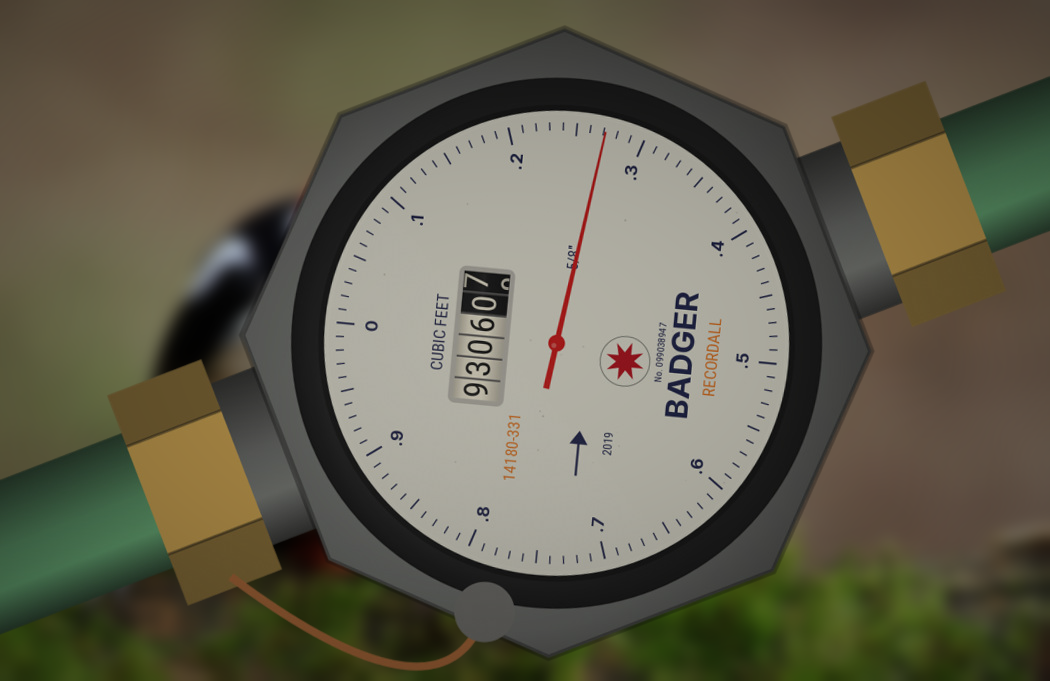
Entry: 930607.27ft³
